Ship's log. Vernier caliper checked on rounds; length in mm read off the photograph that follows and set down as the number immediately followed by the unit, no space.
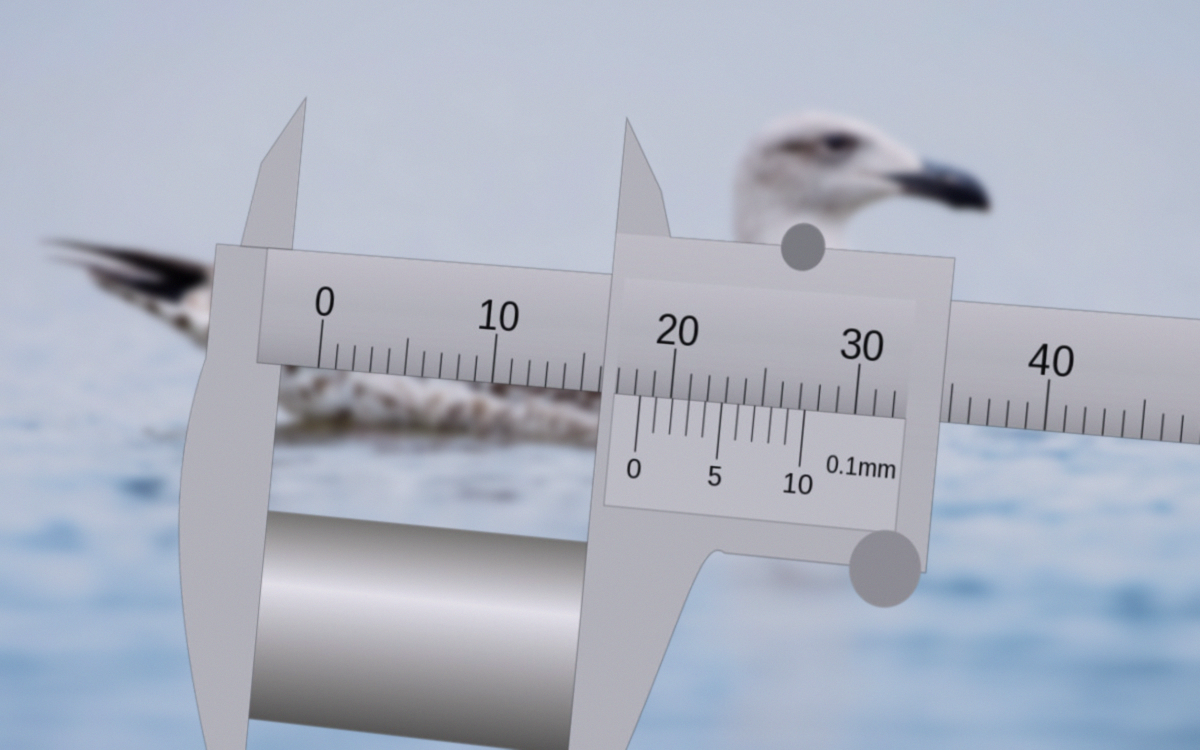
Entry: 18.3mm
